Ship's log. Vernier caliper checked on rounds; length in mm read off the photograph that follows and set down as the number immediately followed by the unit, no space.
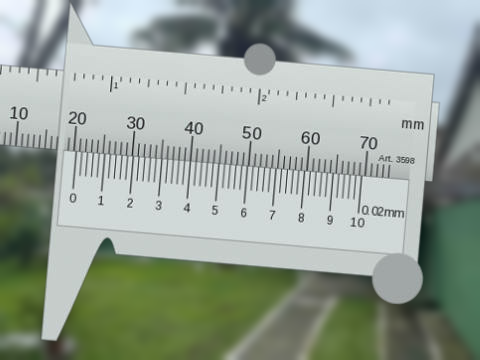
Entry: 20.4mm
